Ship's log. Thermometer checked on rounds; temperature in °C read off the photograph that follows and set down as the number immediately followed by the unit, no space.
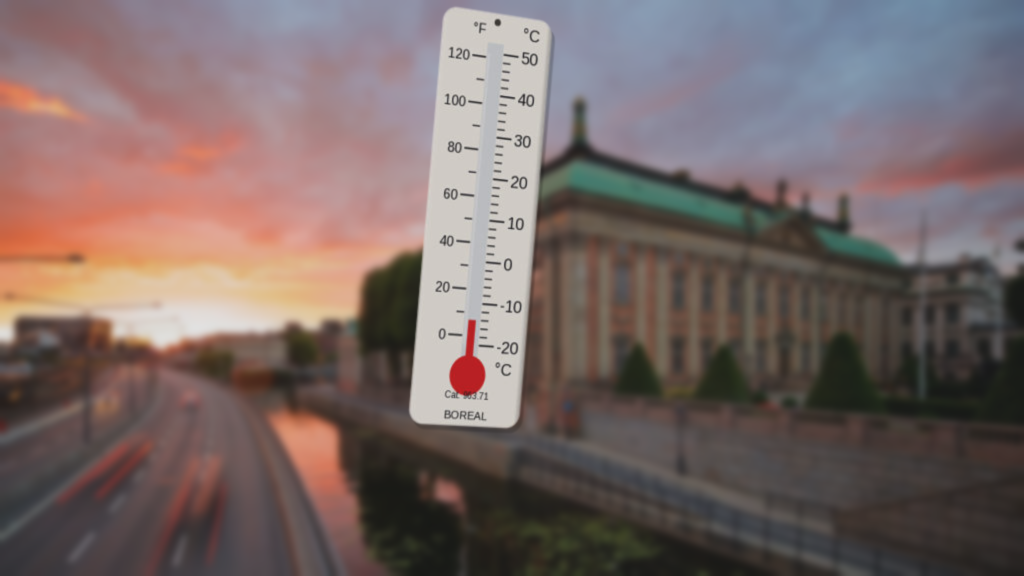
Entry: -14°C
